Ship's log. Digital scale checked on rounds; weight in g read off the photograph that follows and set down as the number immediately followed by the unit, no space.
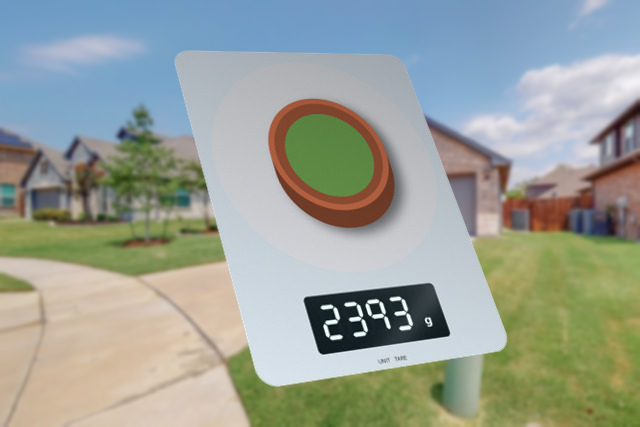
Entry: 2393g
